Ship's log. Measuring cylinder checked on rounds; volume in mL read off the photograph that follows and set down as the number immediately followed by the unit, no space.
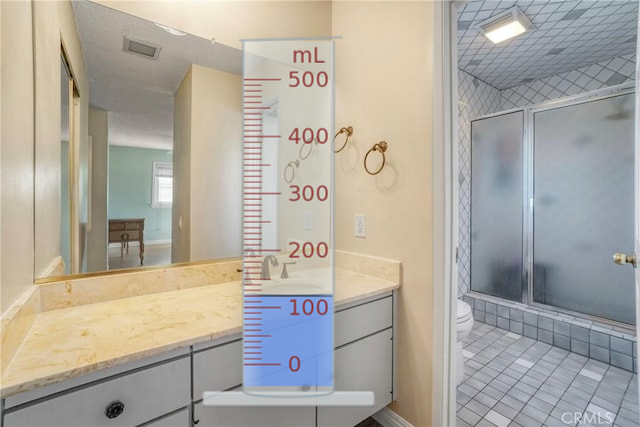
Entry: 120mL
